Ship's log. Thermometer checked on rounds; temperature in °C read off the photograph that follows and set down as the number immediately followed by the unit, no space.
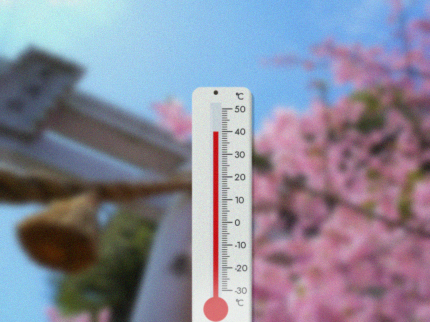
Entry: 40°C
